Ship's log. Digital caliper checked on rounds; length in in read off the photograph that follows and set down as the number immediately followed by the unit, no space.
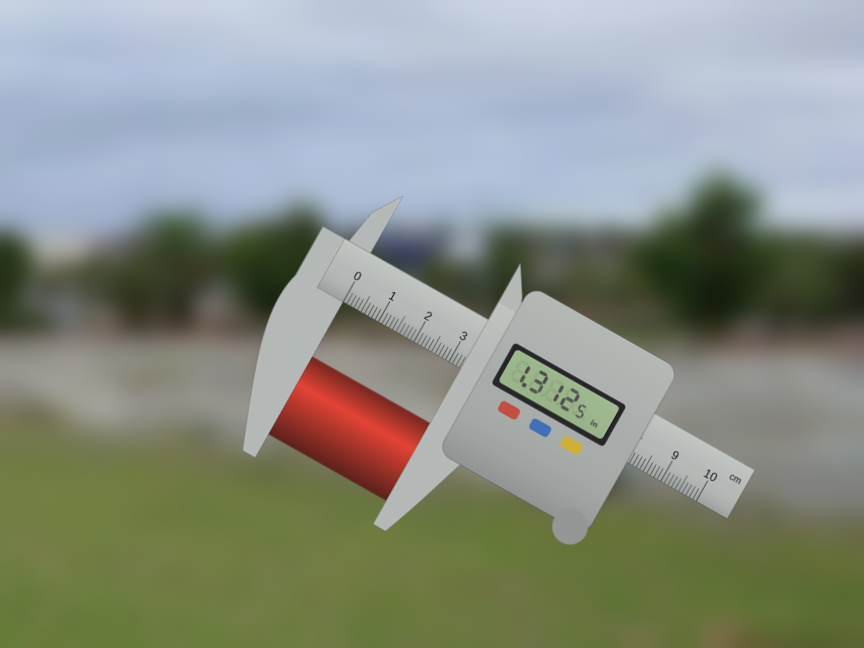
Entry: 1.3125in
